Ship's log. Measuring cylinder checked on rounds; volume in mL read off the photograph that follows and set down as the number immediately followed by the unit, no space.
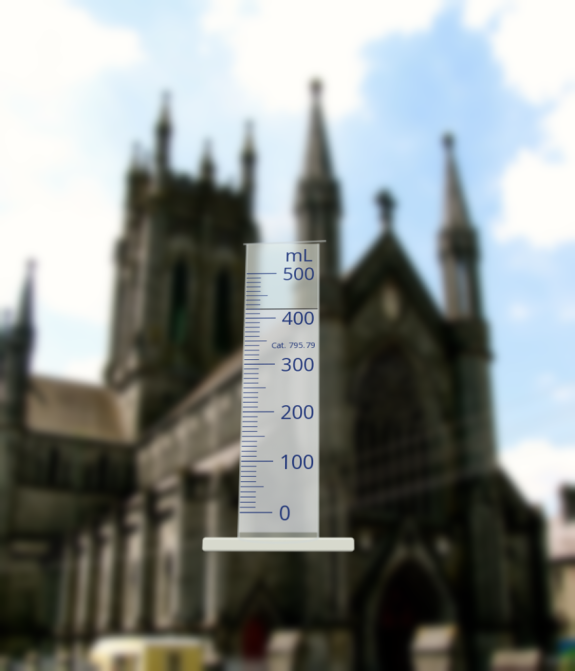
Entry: 420mL
